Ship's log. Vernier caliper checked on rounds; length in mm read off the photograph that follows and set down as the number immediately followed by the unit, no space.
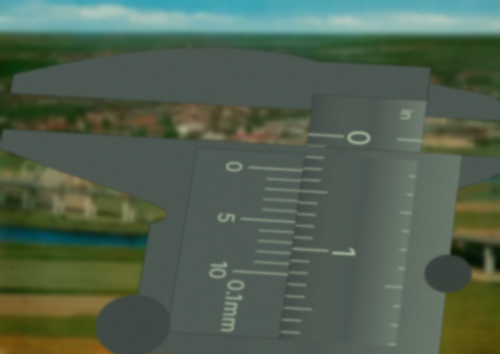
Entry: 3.2mm
